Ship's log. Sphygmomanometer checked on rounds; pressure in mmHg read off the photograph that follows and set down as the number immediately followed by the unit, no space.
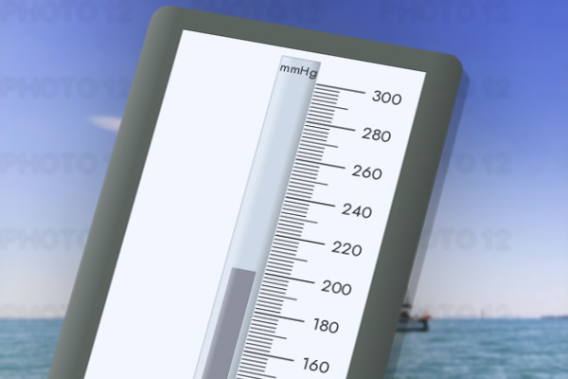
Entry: 200mmHg
